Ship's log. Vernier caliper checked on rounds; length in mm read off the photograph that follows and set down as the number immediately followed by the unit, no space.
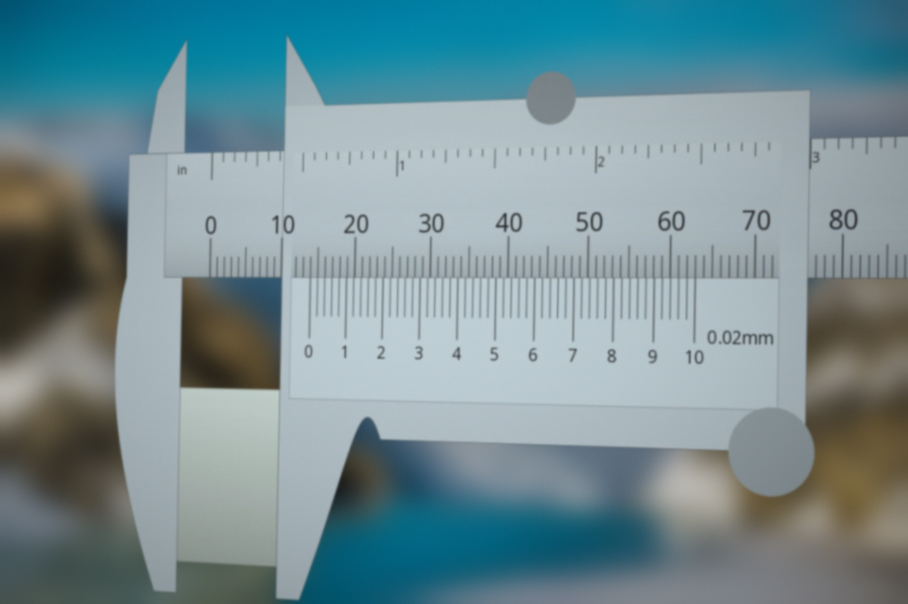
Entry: 14.0mm
